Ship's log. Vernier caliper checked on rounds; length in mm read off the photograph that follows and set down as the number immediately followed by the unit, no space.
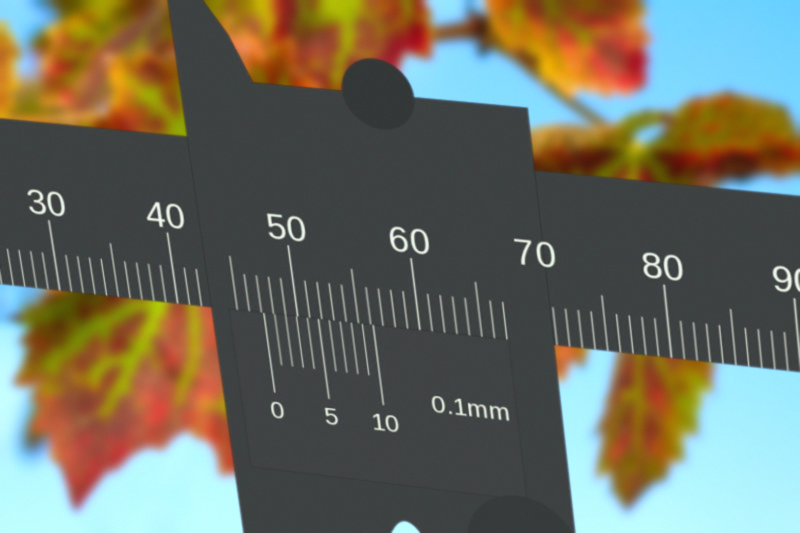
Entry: 47.2mm
